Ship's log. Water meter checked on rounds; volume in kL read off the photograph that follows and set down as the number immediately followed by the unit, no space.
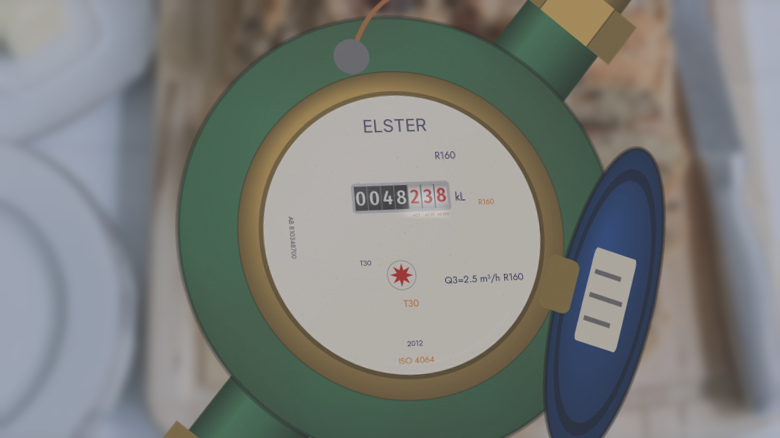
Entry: 48.238kL
